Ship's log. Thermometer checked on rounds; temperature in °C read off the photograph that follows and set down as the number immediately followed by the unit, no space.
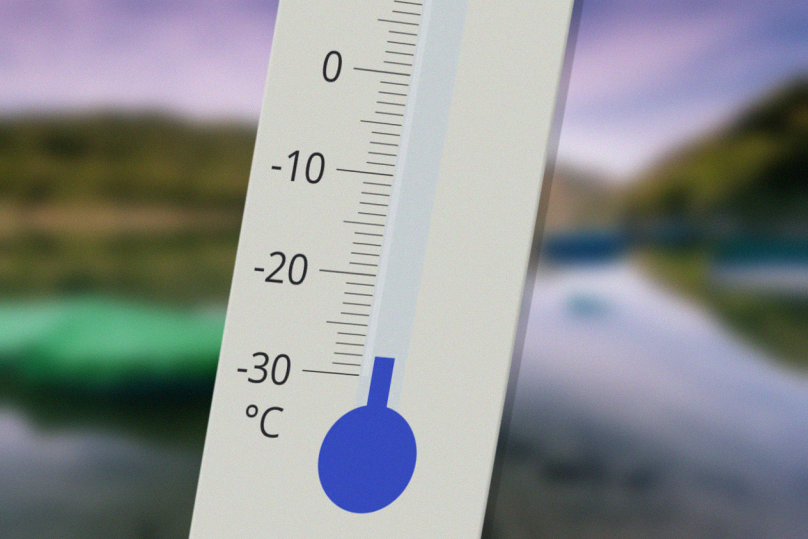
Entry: -28°C
